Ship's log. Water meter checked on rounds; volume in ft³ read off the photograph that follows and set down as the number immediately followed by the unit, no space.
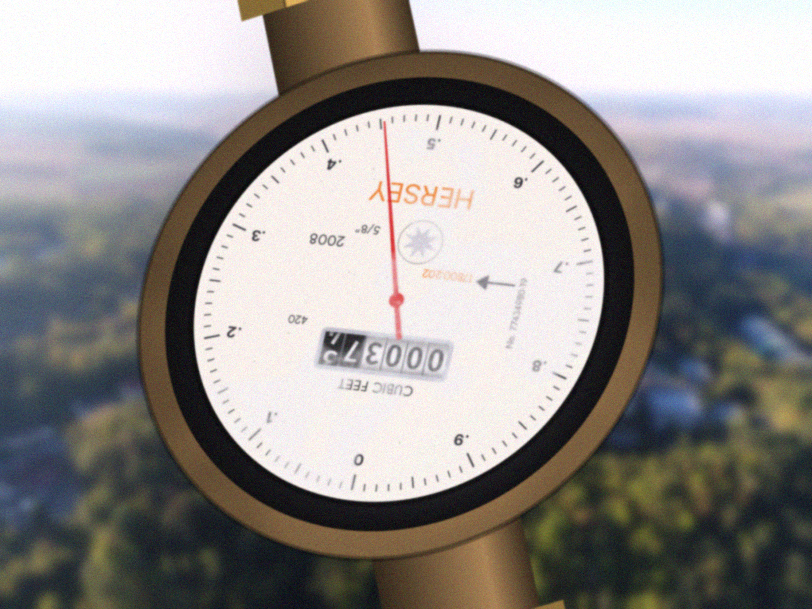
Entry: 373.45ft³
